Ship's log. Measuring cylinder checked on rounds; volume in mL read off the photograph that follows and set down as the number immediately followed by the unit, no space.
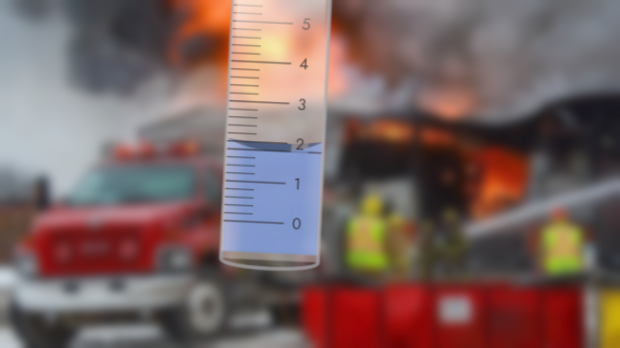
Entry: 1.8mL
